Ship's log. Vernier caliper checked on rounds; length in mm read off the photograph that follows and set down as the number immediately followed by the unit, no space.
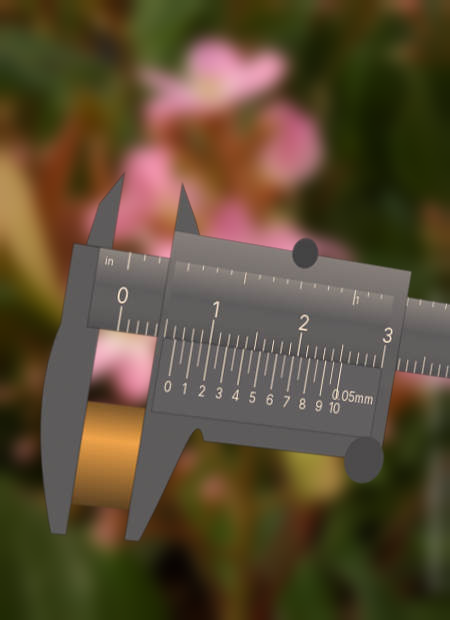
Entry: 6.2mm
